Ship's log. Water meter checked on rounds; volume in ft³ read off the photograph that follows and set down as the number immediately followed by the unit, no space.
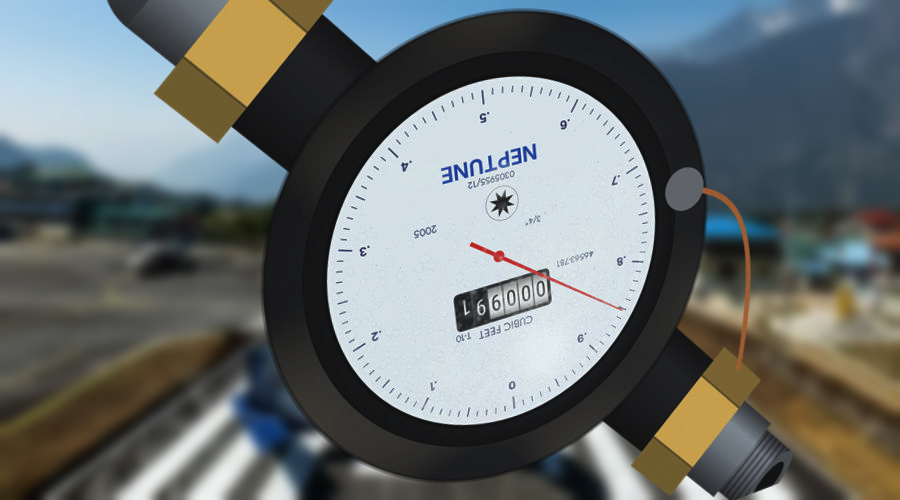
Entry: 990.85ft³
